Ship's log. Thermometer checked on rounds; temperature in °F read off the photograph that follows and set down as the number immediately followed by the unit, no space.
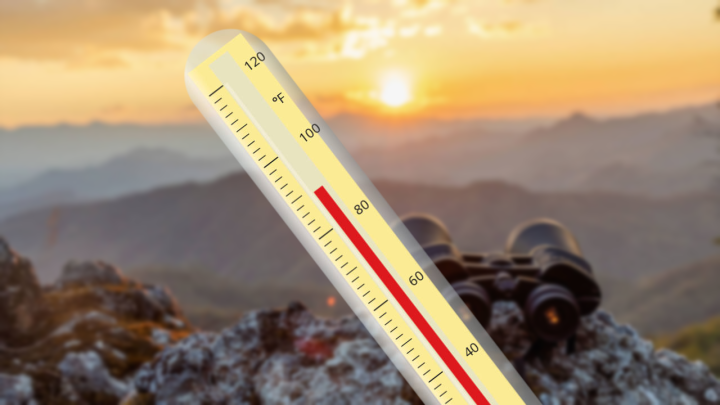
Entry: 89°F
